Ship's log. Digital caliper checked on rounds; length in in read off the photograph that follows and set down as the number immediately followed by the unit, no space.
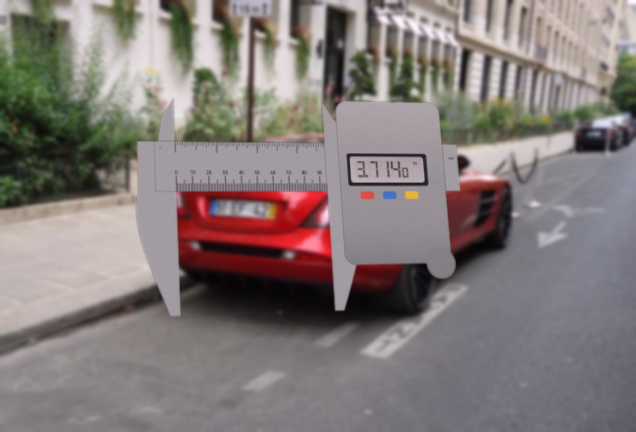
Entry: 3.7140in
